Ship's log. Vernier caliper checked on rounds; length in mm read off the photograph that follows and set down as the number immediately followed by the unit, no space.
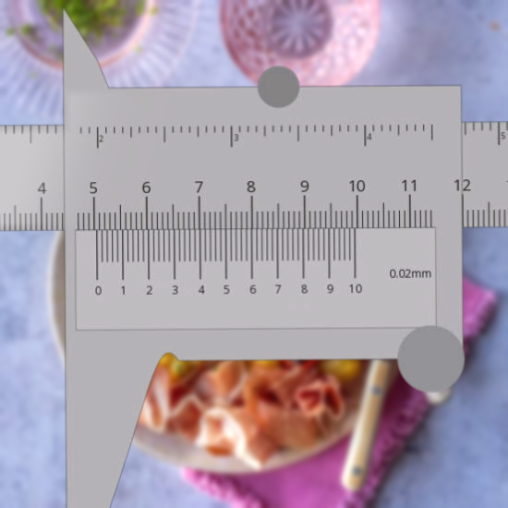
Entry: 50.5mm
